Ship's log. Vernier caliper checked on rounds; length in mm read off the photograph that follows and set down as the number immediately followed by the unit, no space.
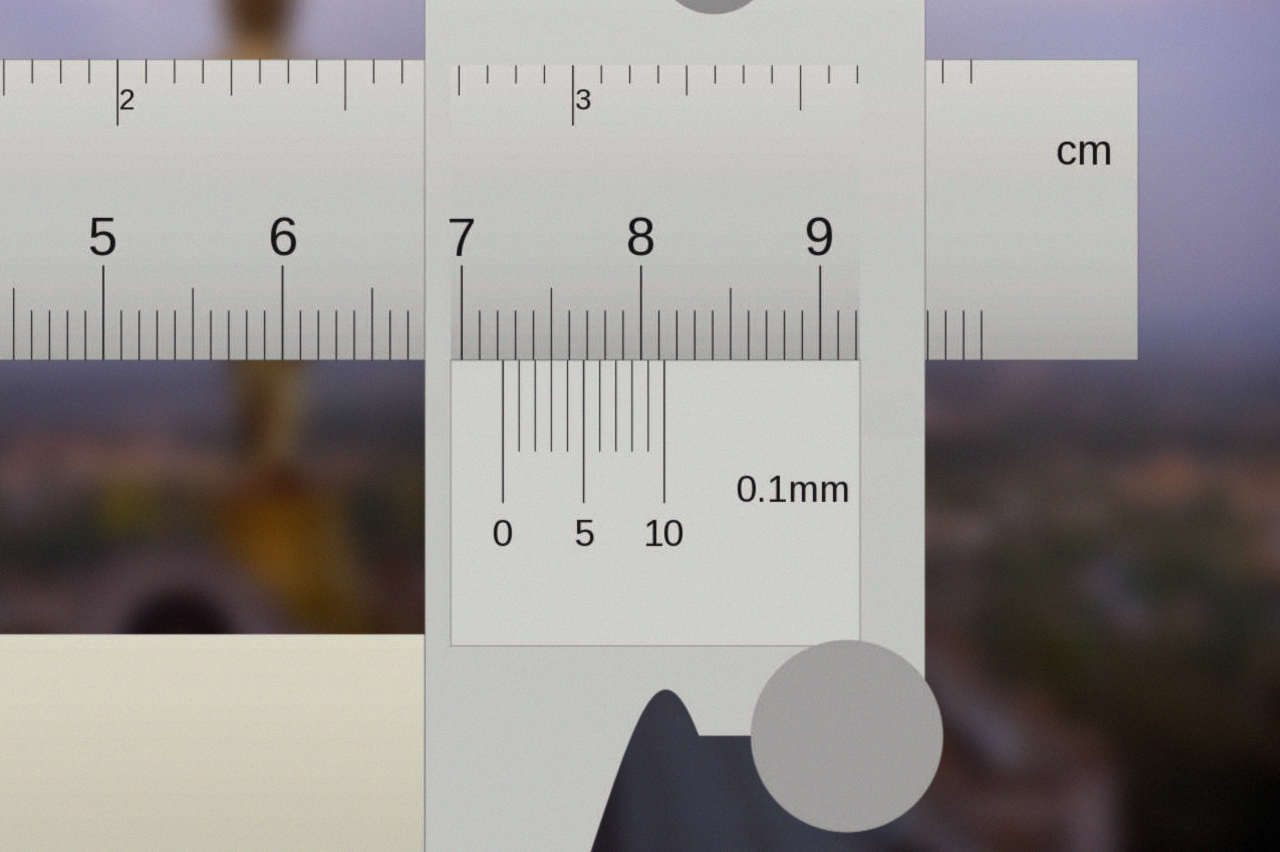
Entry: 72.3mm
